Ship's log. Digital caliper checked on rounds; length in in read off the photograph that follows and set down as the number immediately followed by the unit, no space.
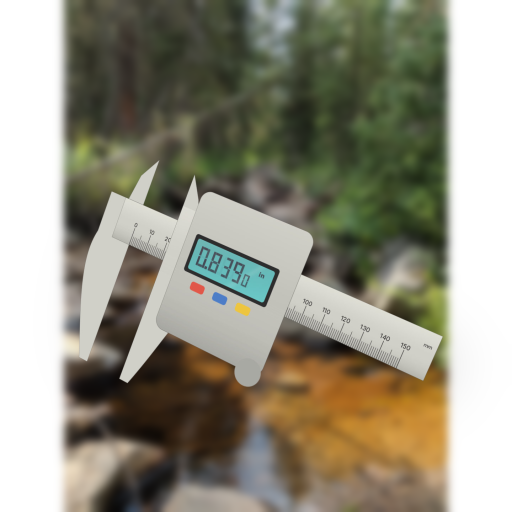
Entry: 0.8390in
